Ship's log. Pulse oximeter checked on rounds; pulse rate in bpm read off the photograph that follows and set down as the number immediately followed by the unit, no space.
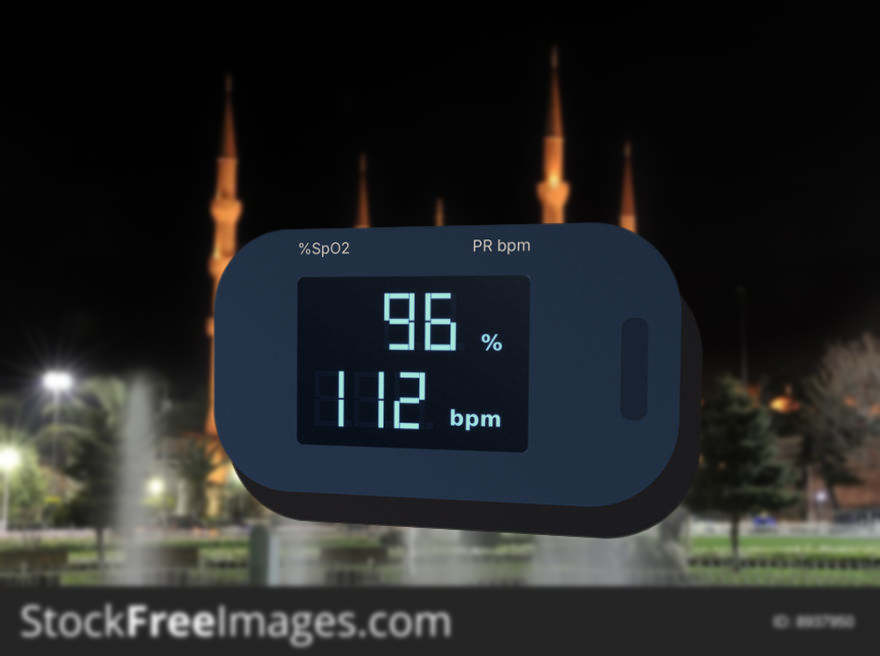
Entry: 112bpm
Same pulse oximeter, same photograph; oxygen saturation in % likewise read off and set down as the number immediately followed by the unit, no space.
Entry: 96%
